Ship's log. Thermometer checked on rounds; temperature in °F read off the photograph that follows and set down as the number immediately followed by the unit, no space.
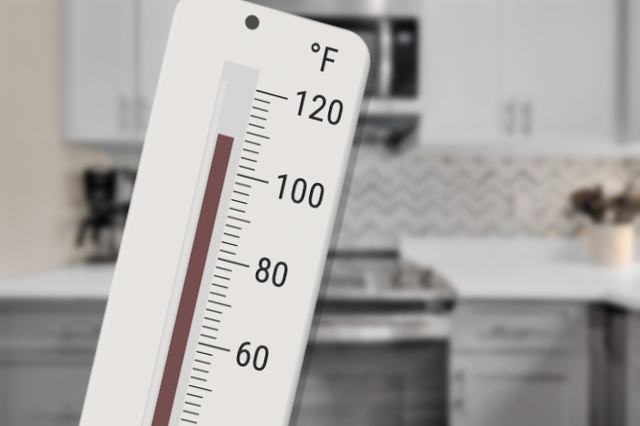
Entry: 108°F
